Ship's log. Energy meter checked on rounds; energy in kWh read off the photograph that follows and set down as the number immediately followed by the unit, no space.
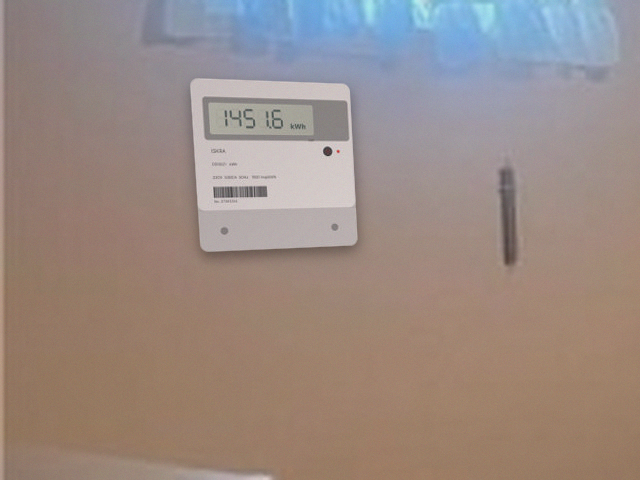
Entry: 1451.6kWh
